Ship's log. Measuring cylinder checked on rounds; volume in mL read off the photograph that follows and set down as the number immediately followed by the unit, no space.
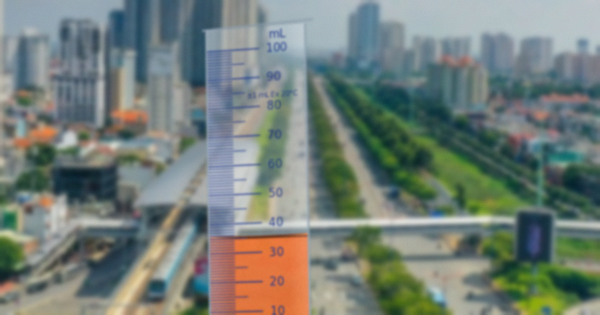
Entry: 35mL
